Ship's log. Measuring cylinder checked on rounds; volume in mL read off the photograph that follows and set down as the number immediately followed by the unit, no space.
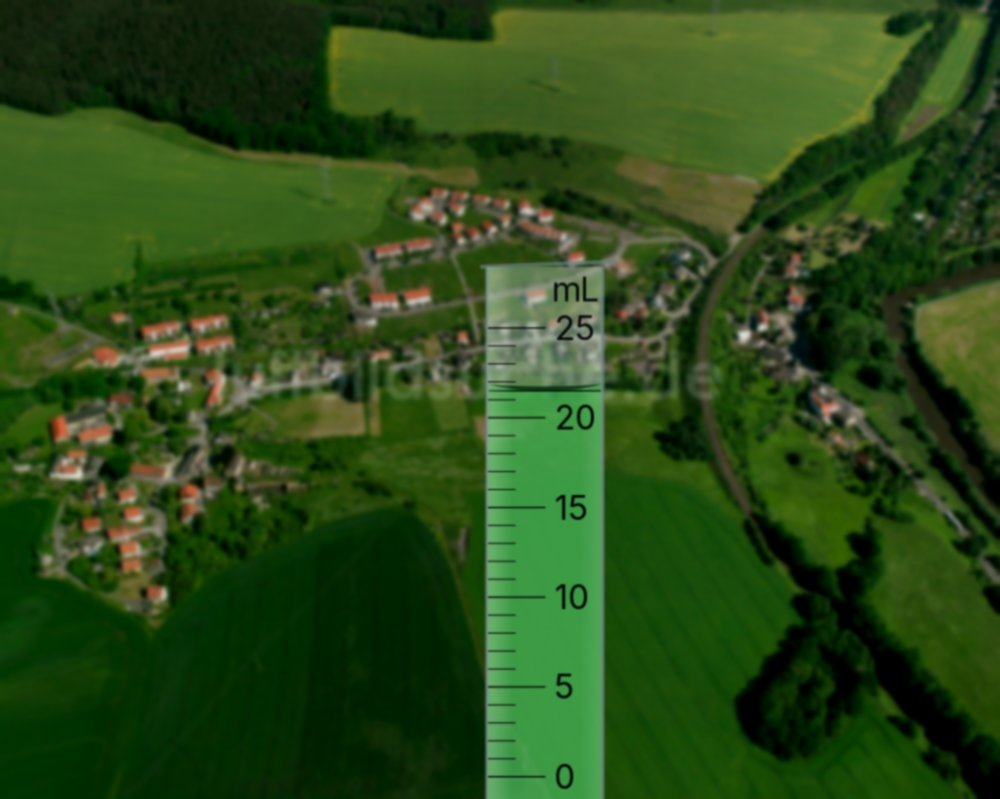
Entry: 21.5mL
